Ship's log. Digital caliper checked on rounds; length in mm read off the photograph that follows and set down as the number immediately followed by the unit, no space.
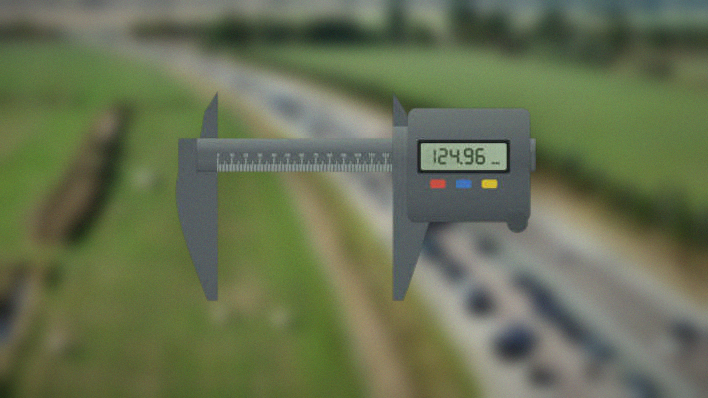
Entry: 124.96mm
